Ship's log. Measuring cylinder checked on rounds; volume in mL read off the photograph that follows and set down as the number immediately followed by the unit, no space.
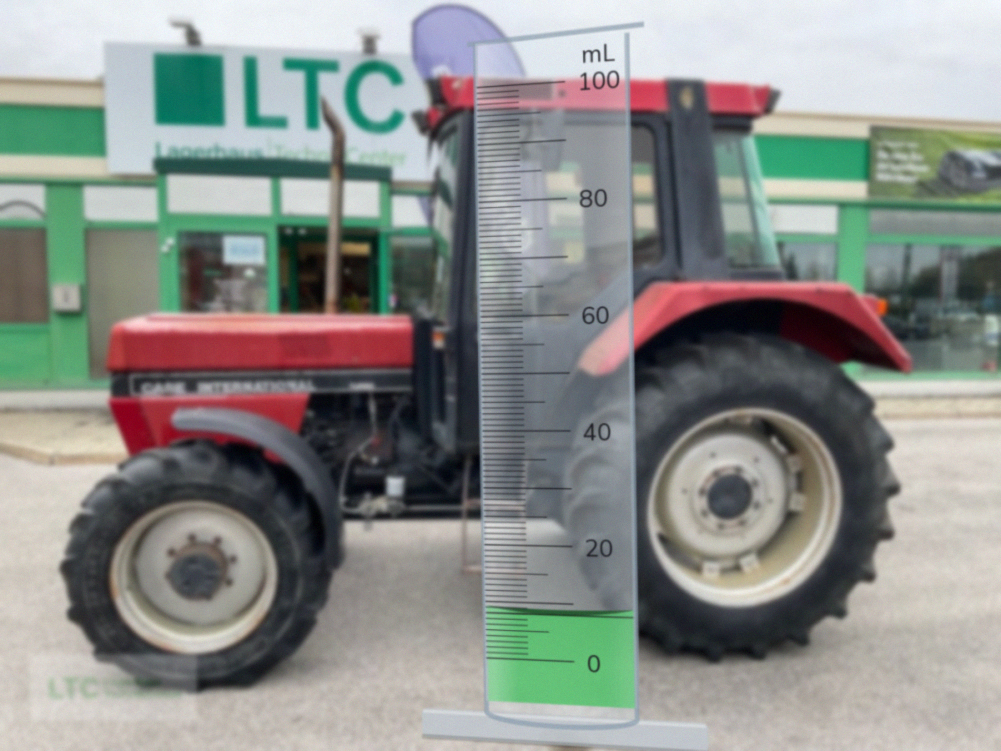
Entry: 8mL
